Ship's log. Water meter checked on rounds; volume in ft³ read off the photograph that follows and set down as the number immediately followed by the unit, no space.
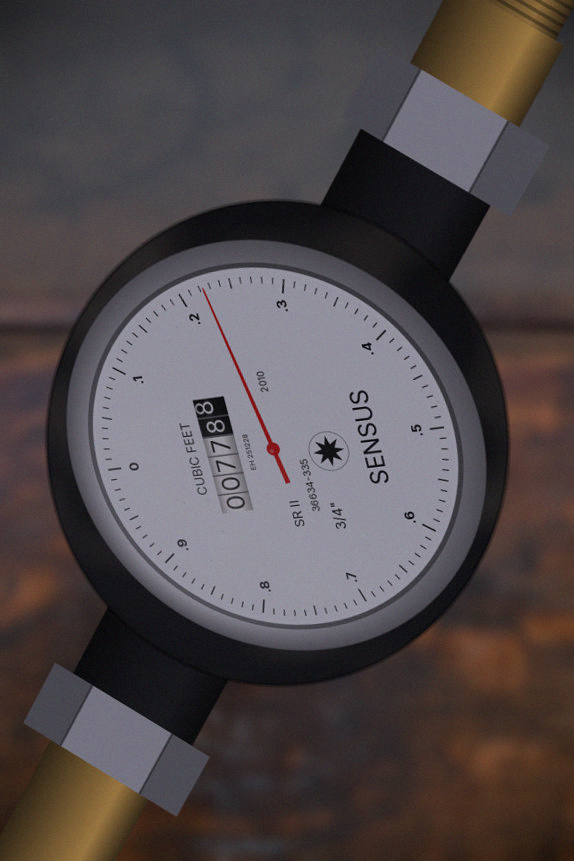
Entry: 7788.22ft³
